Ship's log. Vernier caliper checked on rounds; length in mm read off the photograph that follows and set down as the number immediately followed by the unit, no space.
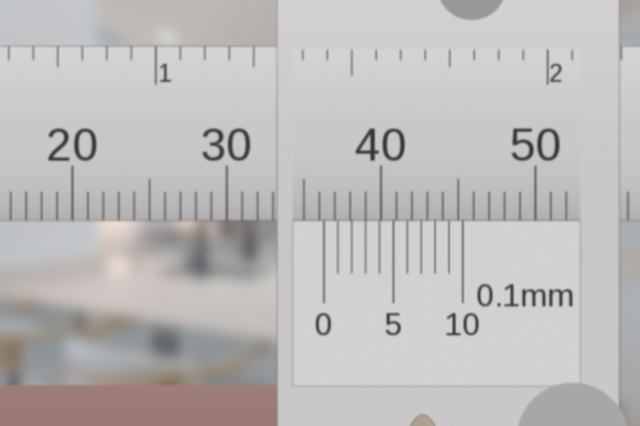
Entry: 36.3mm
